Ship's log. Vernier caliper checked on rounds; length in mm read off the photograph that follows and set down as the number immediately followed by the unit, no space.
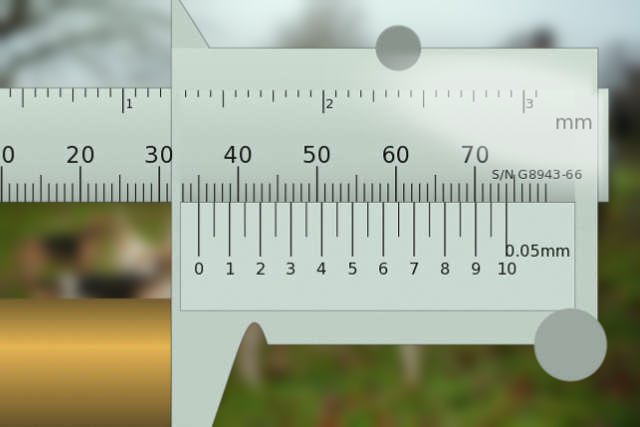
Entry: 35.0mm
